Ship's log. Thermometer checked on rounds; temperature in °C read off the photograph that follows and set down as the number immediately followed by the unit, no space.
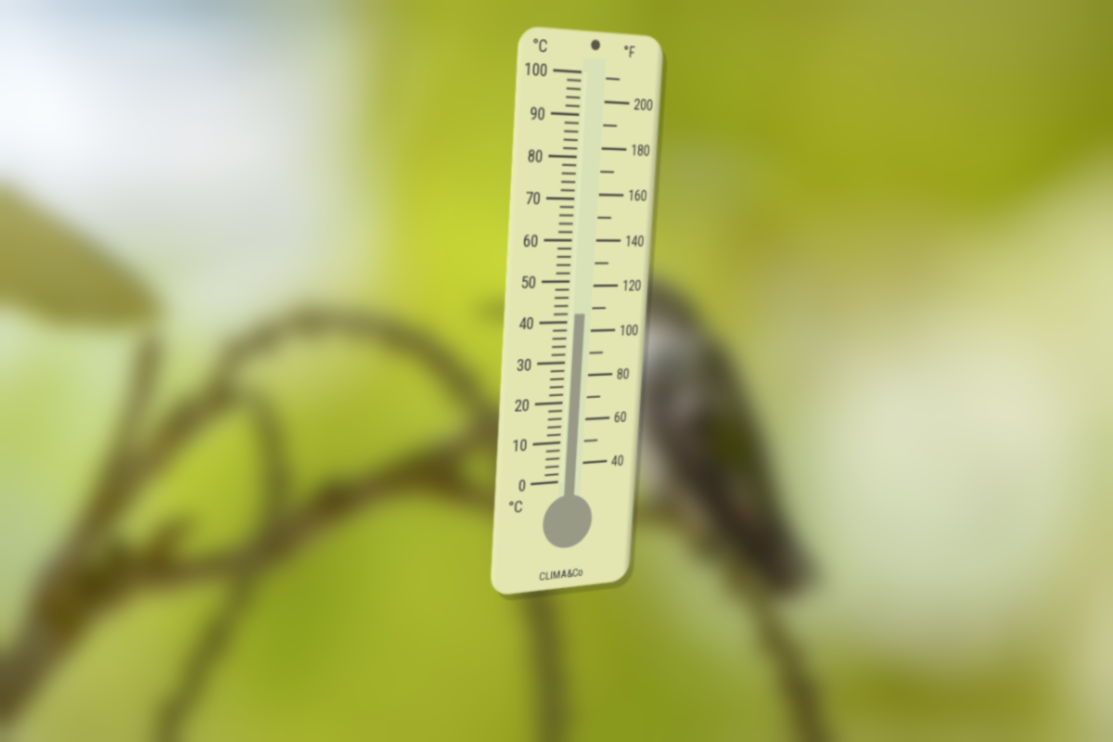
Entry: 42°C
